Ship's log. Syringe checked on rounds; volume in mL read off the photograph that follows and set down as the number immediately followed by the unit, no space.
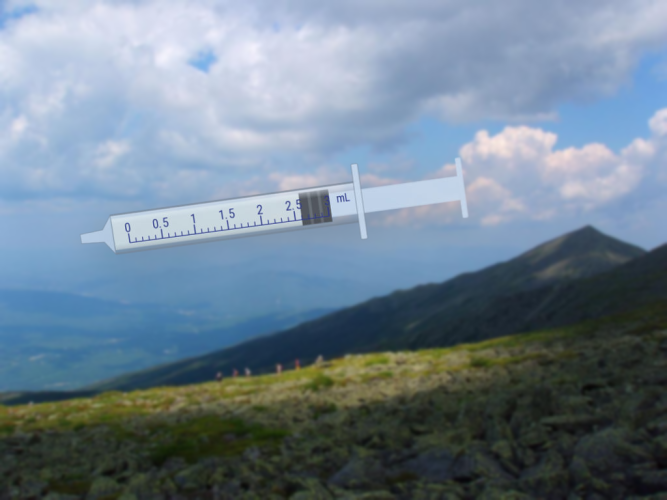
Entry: 2.6mL
